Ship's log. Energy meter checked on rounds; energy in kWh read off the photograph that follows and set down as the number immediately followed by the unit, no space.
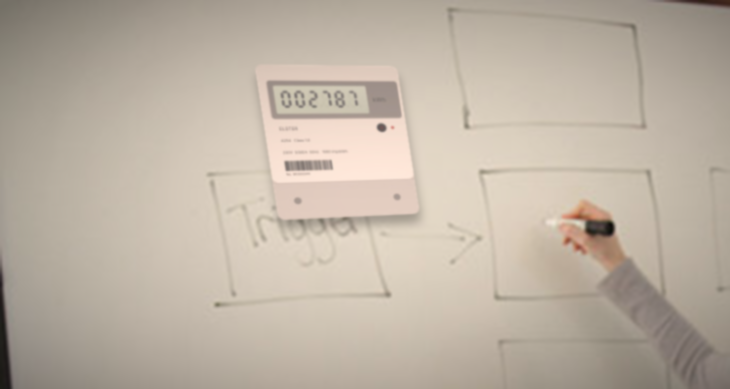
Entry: 2787kWh
